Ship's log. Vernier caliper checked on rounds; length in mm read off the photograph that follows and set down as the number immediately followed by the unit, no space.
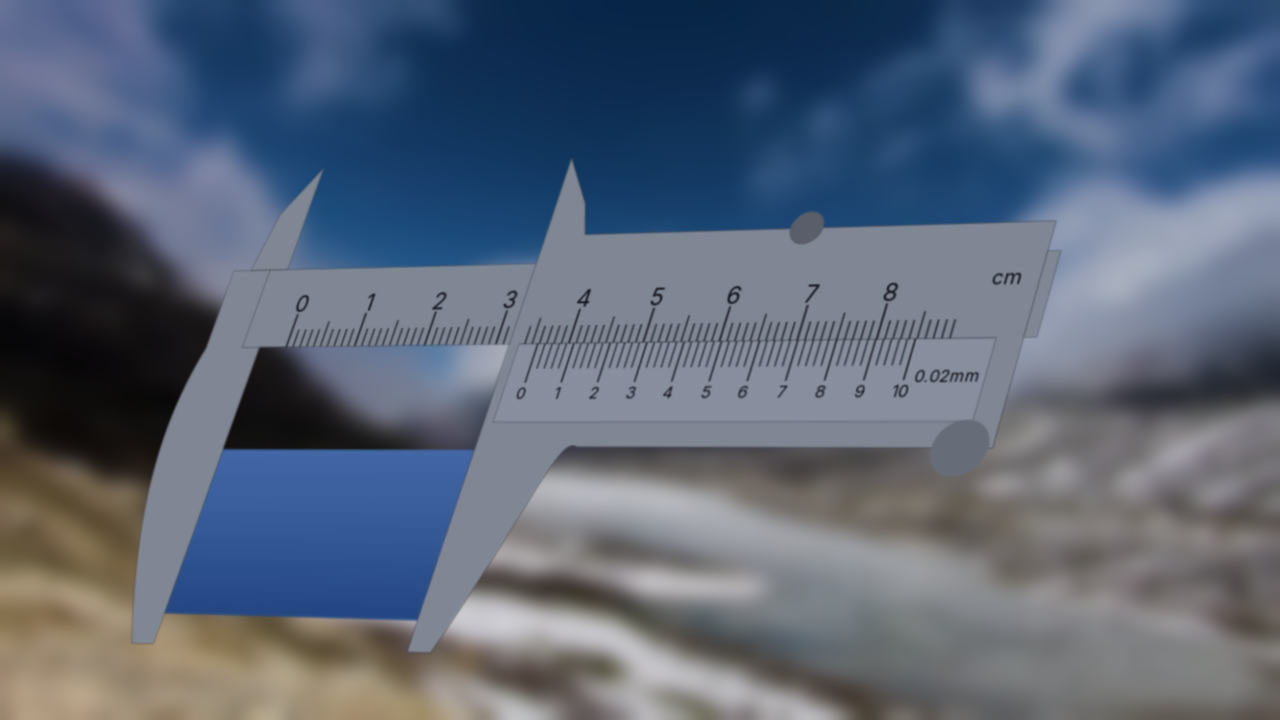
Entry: 35.8mm
